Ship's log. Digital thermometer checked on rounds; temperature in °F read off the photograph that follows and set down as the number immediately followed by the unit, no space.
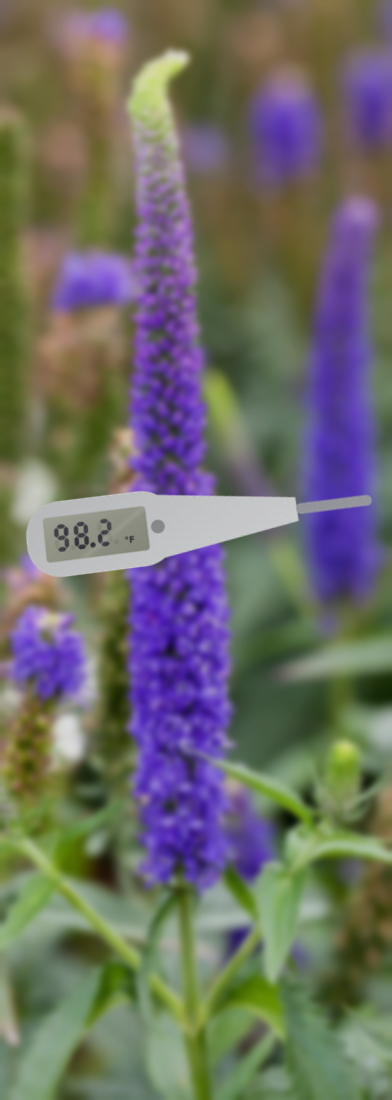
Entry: 98.2°F
